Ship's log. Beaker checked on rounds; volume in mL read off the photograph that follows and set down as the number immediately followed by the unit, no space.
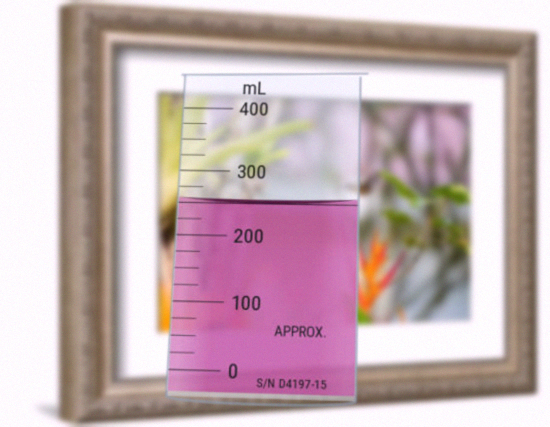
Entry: 250mL
